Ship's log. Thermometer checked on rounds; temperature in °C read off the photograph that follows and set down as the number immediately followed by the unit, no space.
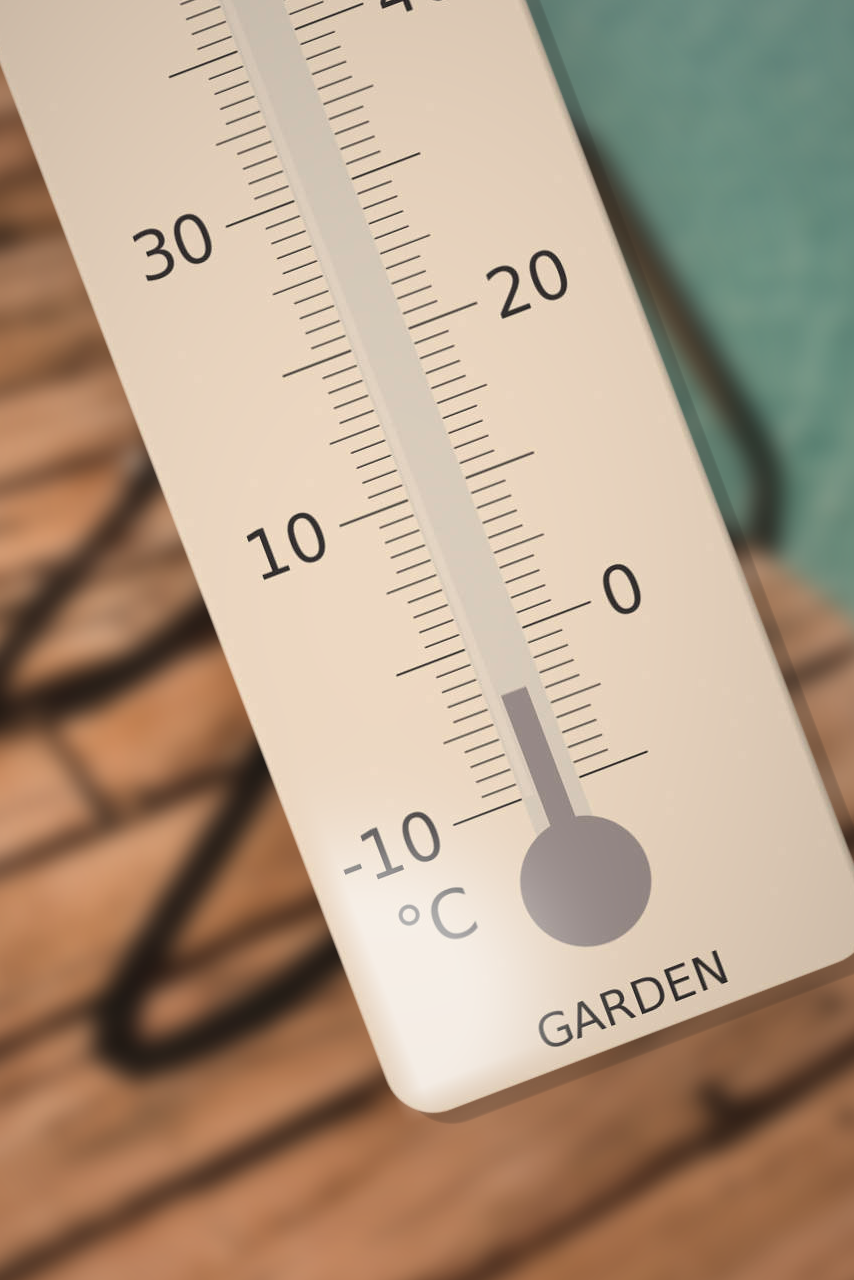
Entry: -3.5°C
